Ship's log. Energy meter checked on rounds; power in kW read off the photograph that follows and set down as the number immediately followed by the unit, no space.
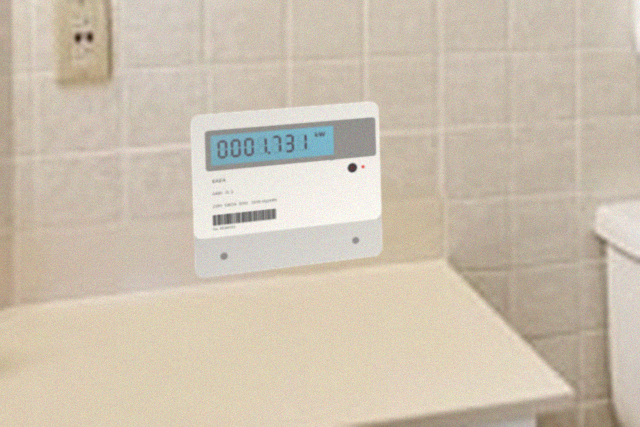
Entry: 1.731kW
